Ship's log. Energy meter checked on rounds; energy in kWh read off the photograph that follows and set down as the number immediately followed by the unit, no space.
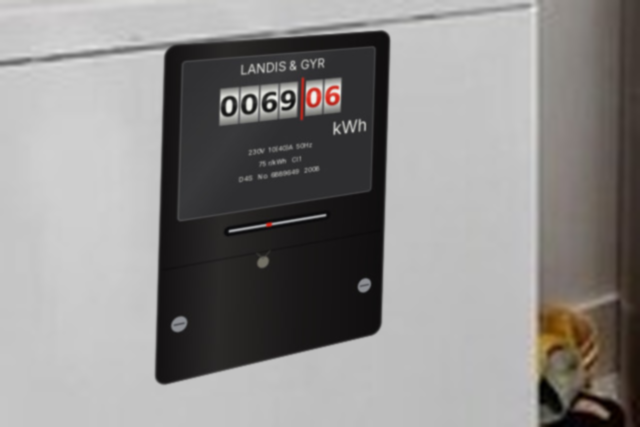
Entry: 69.06kWh
